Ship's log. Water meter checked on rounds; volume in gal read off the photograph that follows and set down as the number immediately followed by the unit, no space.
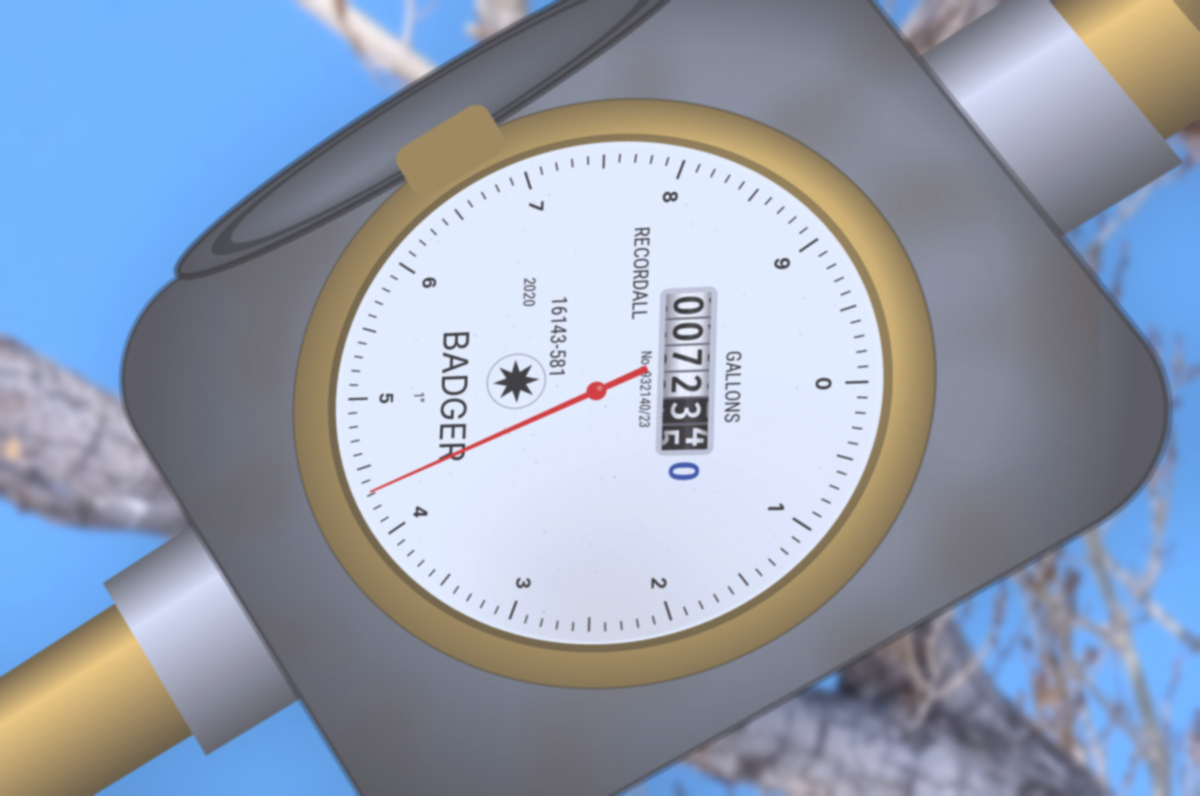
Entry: 72344.3gal
